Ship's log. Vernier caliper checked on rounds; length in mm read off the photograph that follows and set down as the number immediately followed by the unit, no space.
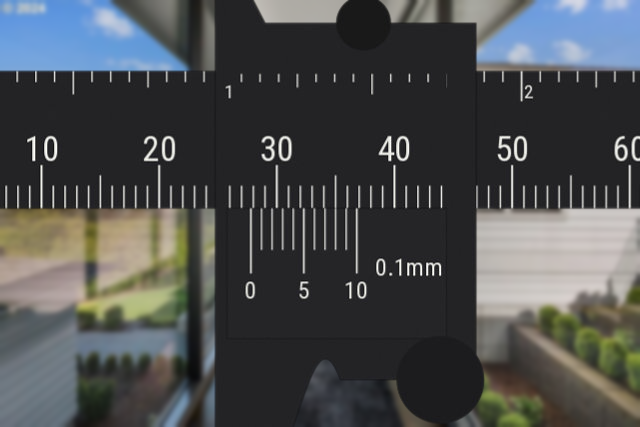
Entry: 27.8mm
